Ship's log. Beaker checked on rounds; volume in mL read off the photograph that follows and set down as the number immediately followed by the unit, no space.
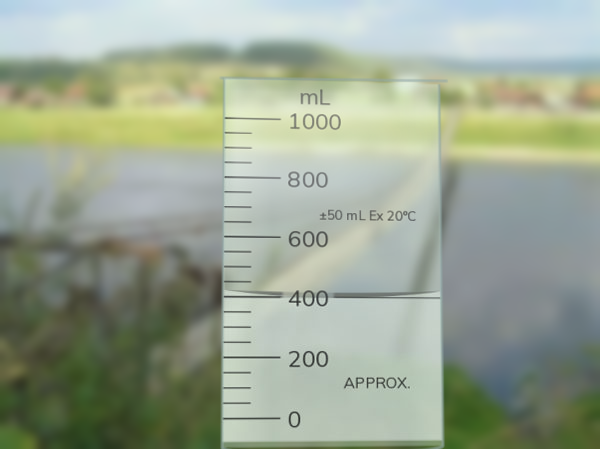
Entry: 400mL
